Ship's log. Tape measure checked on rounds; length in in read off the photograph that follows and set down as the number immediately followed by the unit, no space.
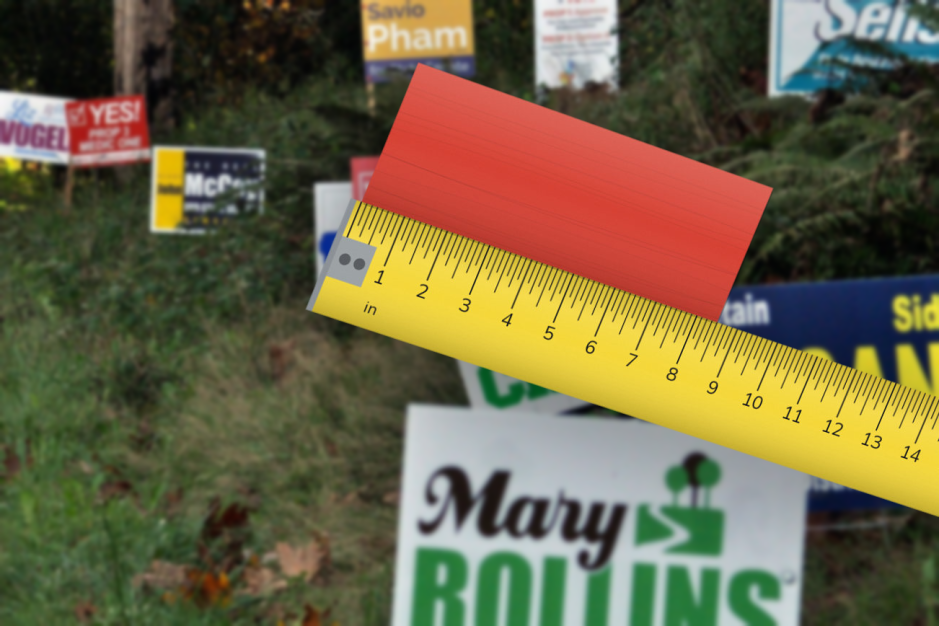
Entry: 8.5in
